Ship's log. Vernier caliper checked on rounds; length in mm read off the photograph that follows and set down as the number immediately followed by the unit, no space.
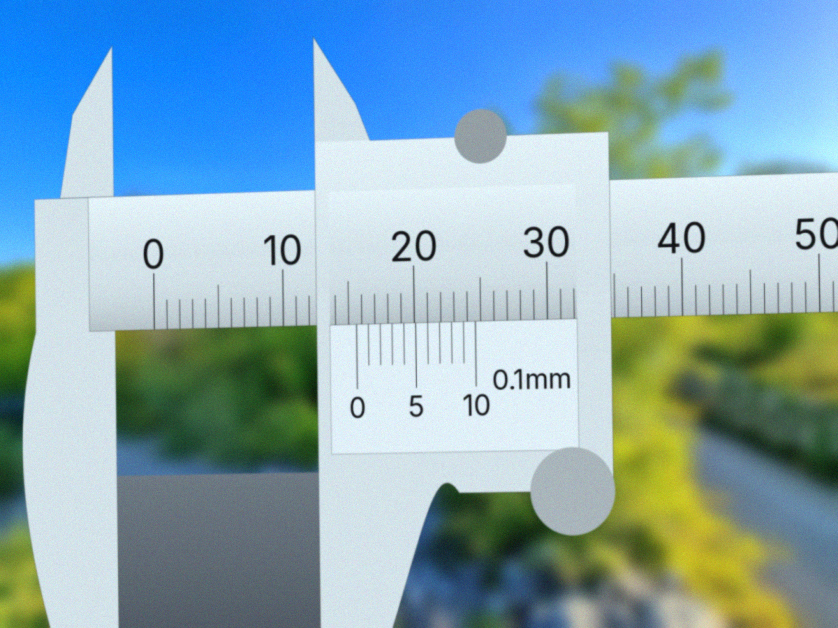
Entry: 15.6mm
